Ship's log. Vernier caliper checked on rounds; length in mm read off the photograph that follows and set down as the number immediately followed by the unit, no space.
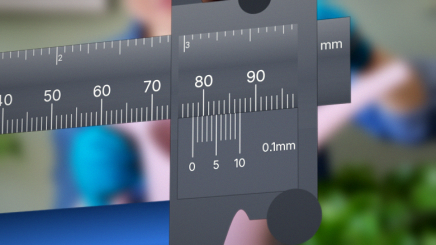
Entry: 78.0mm
